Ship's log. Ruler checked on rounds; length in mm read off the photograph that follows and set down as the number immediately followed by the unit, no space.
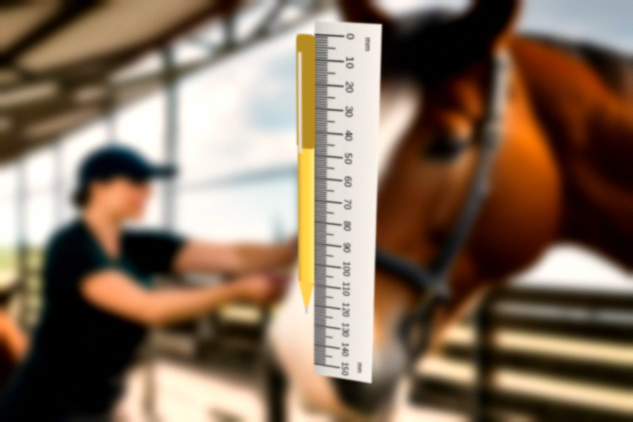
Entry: 125mm
